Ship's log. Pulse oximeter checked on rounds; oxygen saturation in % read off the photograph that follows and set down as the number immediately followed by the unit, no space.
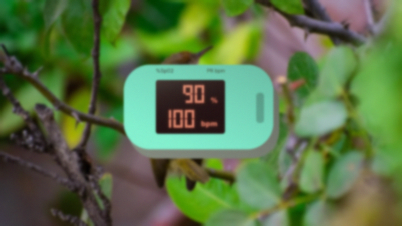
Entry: 90%
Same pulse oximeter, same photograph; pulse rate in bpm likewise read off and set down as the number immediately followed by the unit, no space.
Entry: 100bpm
